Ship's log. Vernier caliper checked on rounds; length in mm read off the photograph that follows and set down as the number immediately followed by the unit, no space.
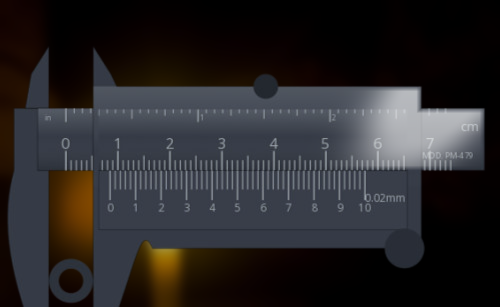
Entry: 8.5mm
